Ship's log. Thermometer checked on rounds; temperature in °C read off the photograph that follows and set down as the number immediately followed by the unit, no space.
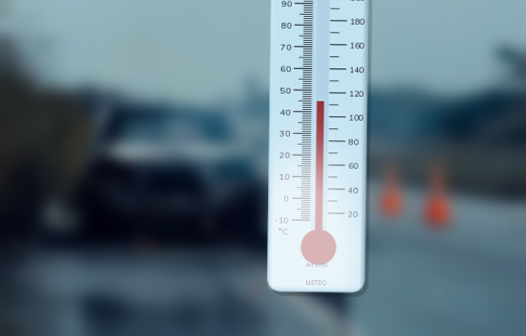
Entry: 45°C
